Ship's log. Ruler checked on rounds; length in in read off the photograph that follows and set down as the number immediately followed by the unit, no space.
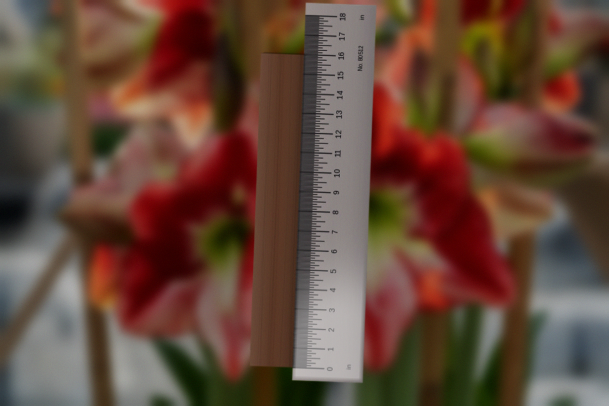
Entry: 16in
